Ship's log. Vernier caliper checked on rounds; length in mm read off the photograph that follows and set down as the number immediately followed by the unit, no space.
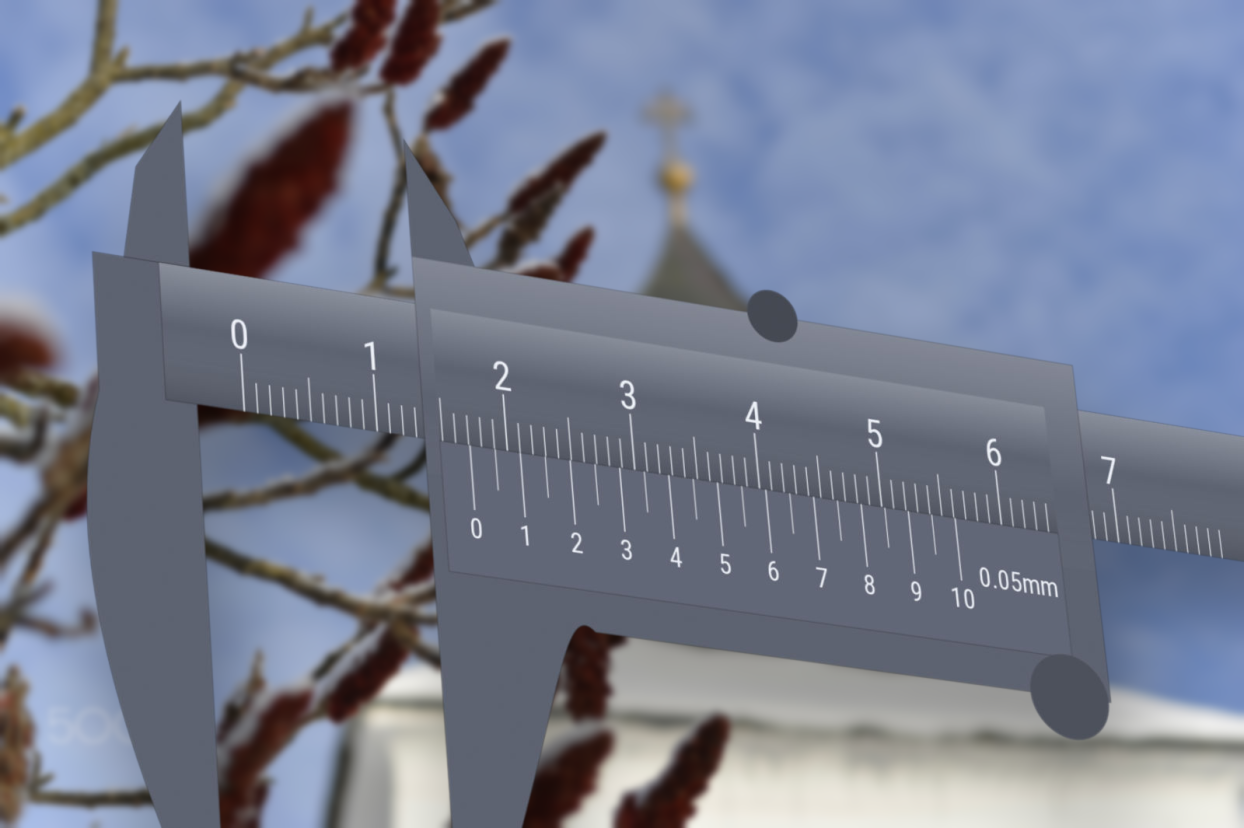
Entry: 17.1mm
